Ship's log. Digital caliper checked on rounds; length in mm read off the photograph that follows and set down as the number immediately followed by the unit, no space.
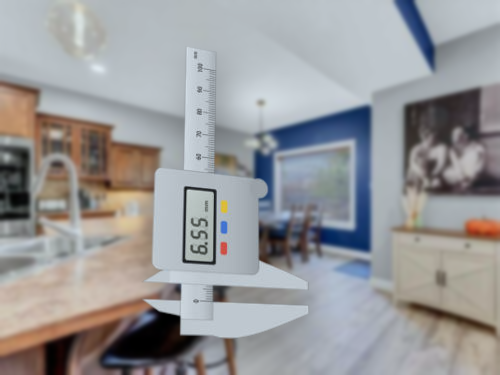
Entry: 6.55mm
